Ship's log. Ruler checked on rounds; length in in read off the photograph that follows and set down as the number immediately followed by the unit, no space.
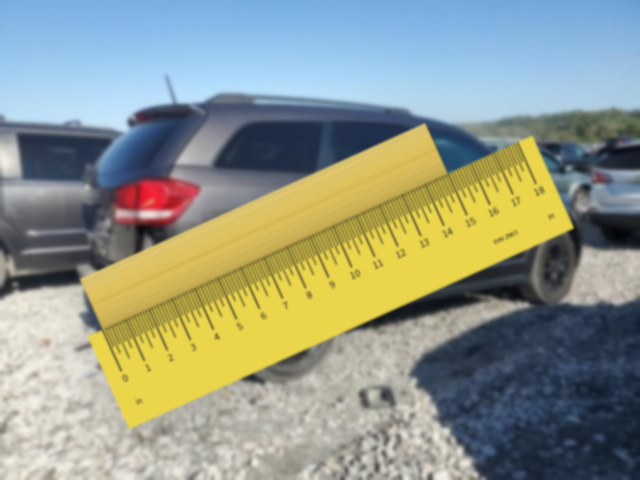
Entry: 15in
